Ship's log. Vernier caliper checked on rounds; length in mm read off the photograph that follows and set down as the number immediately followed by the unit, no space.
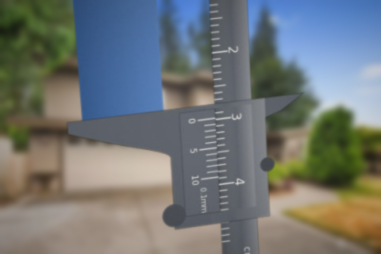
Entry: 29.8mm
